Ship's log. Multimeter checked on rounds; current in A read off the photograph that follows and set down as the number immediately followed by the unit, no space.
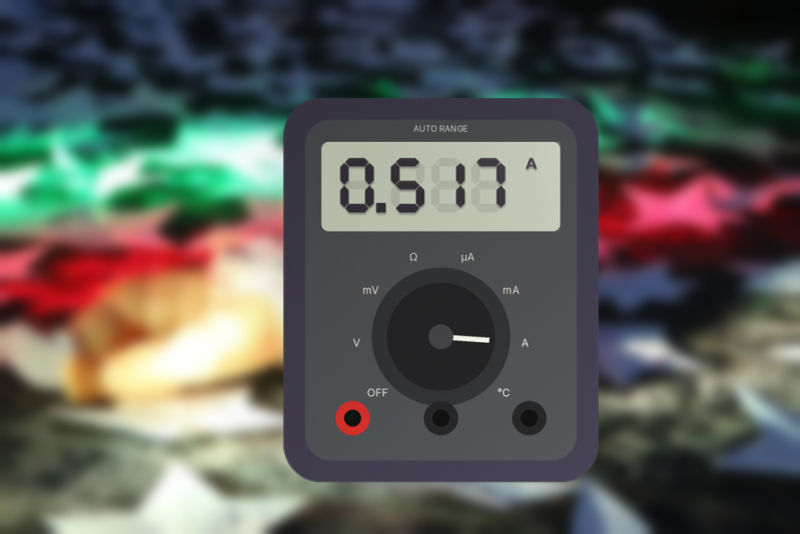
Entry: 0.517A
